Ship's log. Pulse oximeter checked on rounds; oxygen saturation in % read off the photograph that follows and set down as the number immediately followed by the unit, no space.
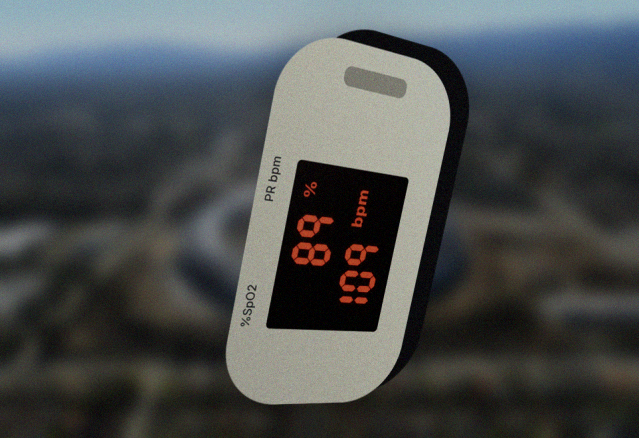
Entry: 89%
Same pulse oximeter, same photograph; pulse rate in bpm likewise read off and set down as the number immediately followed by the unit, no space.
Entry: 109bpm
